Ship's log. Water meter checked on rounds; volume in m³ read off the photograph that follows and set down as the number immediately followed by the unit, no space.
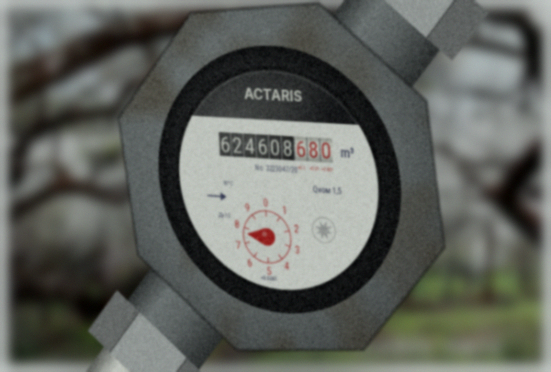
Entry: 624608.6807m³
